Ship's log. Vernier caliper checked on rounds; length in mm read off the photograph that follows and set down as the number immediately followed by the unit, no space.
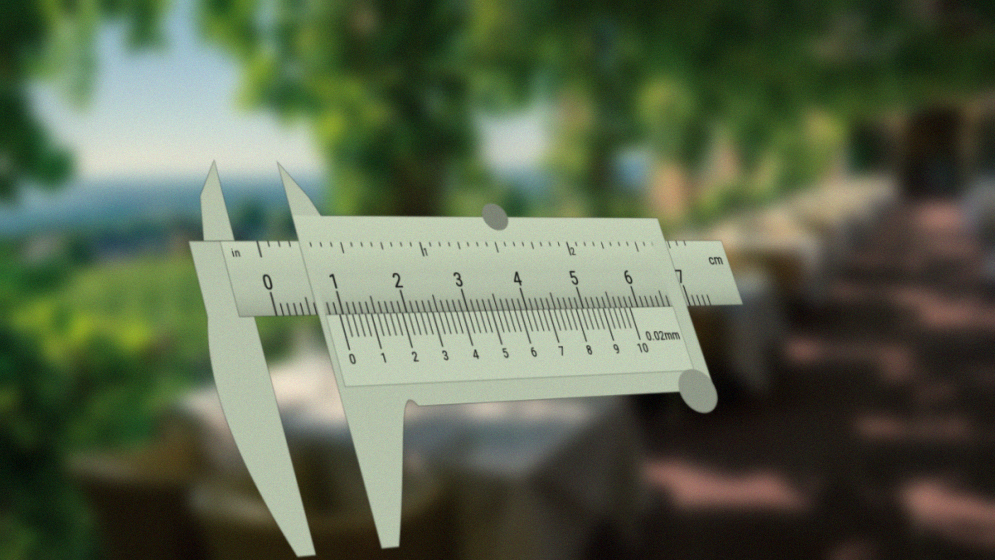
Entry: 9.5mm
